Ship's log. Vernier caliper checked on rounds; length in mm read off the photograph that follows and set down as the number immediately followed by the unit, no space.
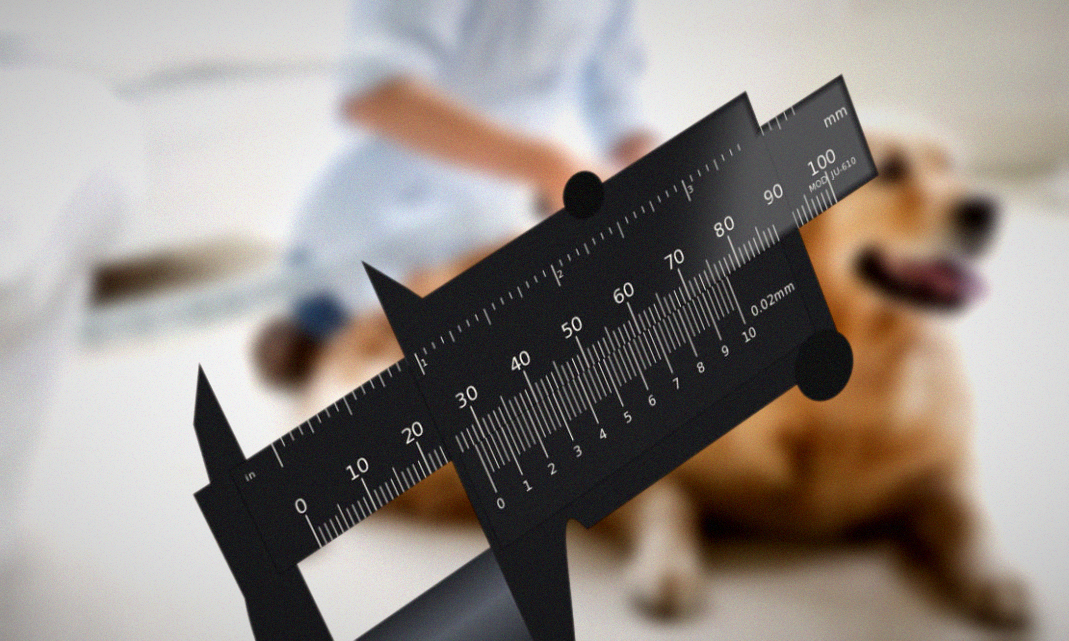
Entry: 28.2mm
